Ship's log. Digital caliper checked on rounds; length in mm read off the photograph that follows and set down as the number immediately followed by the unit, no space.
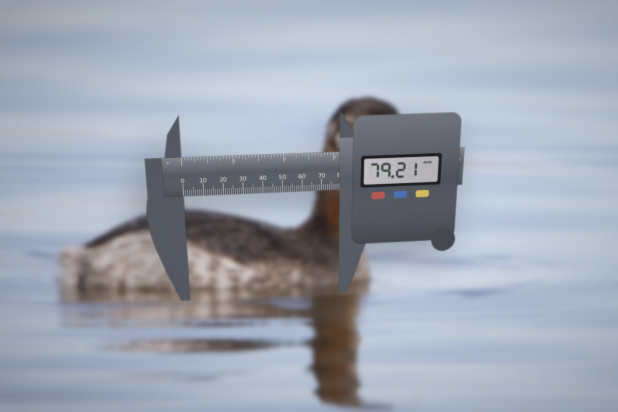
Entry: 79.21mm
